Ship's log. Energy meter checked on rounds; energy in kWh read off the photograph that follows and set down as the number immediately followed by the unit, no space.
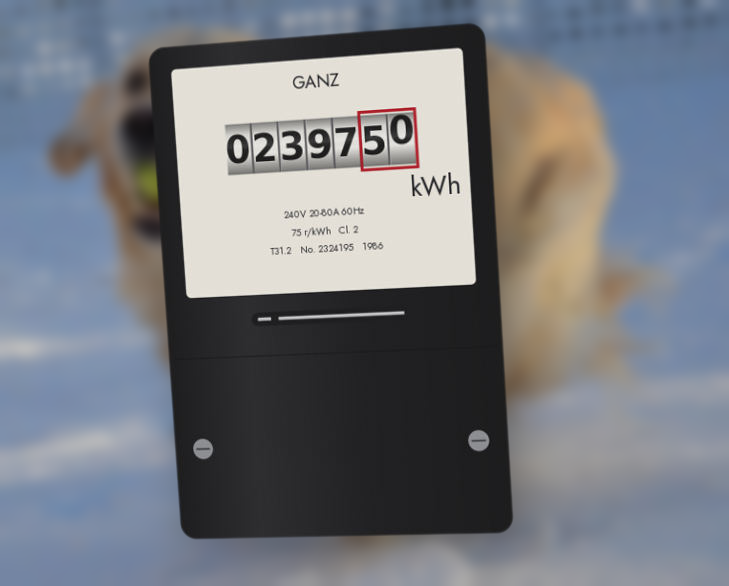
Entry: 2397.50kWh
